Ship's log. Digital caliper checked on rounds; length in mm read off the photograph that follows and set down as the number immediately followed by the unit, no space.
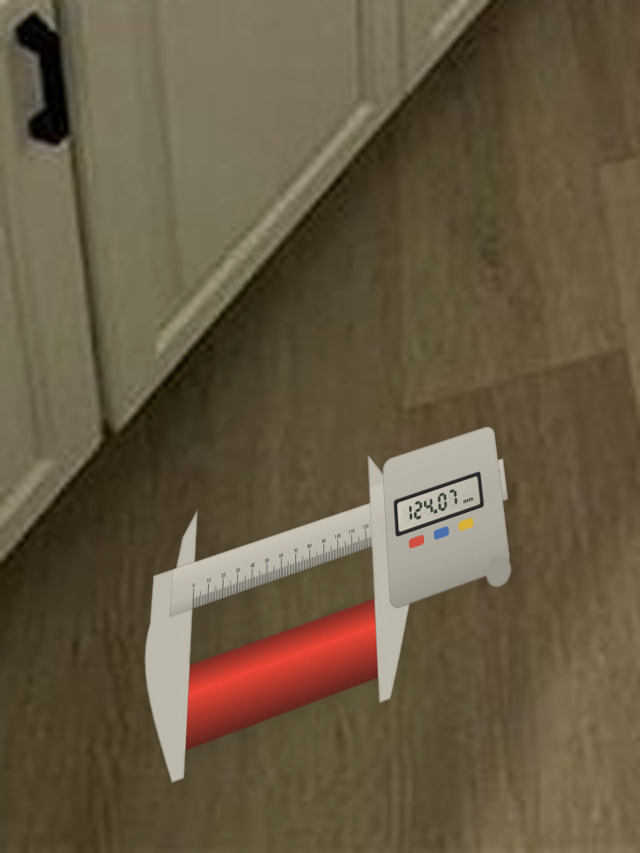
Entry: 124.07mm
